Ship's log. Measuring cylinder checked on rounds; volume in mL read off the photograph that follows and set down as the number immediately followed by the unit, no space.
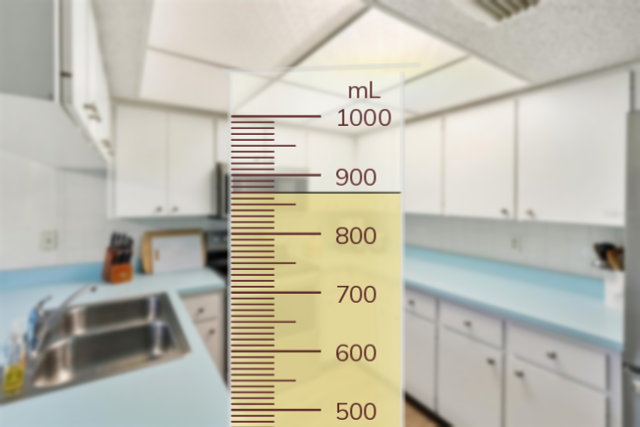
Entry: 870mL
